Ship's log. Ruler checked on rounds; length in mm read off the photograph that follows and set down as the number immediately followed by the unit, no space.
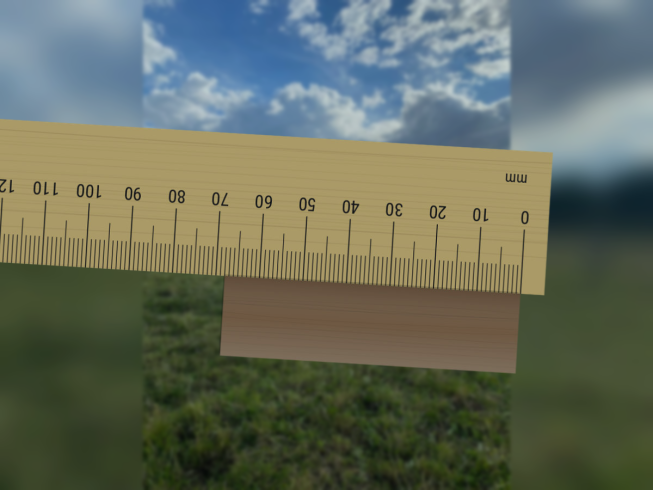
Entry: 68mm
